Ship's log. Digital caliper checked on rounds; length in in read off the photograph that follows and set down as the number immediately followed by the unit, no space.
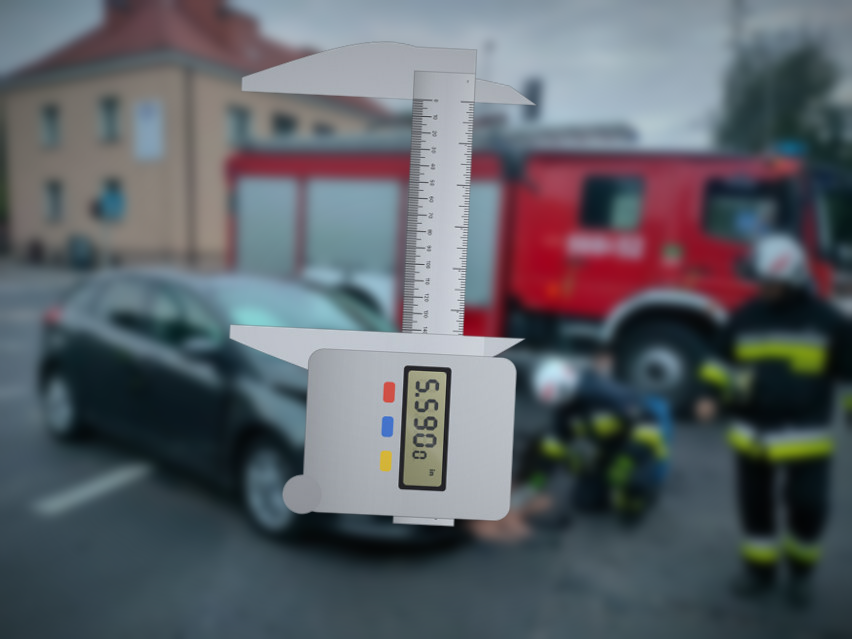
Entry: 5.5900in
